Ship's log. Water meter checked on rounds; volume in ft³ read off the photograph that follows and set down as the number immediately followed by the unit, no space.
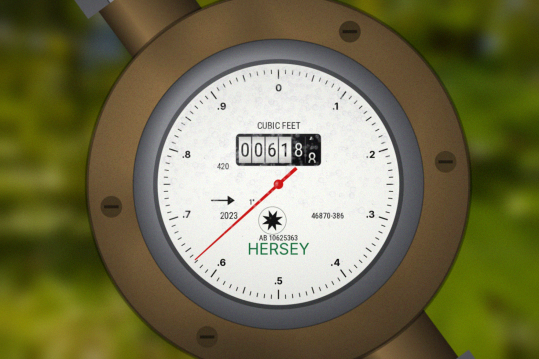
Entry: 6187.63ft³
